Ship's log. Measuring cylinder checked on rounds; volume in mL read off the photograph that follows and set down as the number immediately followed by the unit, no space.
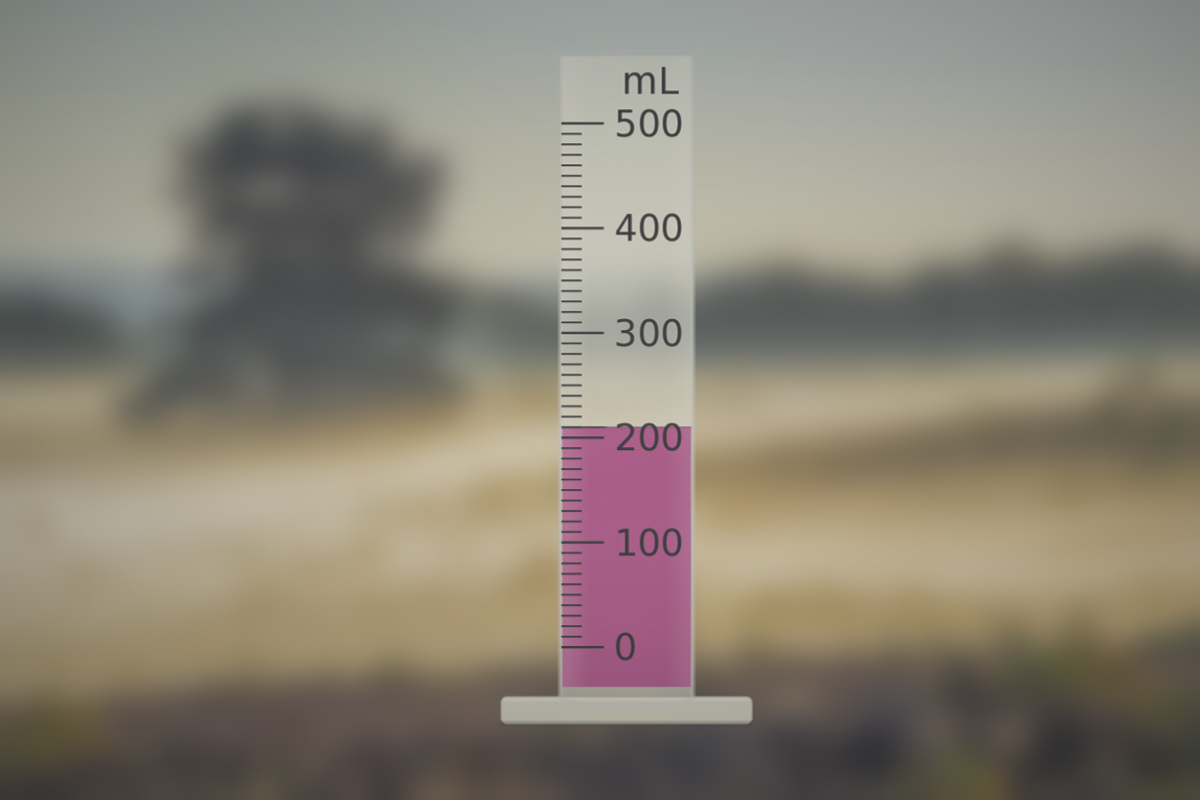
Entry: 210mL
